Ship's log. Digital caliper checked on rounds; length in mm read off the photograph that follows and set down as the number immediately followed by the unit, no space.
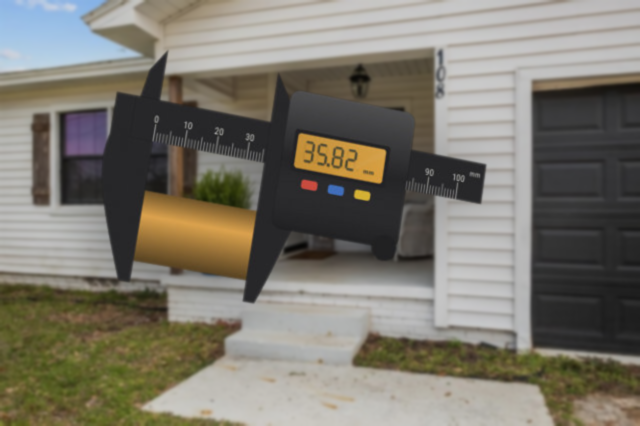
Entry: 35.82mm
